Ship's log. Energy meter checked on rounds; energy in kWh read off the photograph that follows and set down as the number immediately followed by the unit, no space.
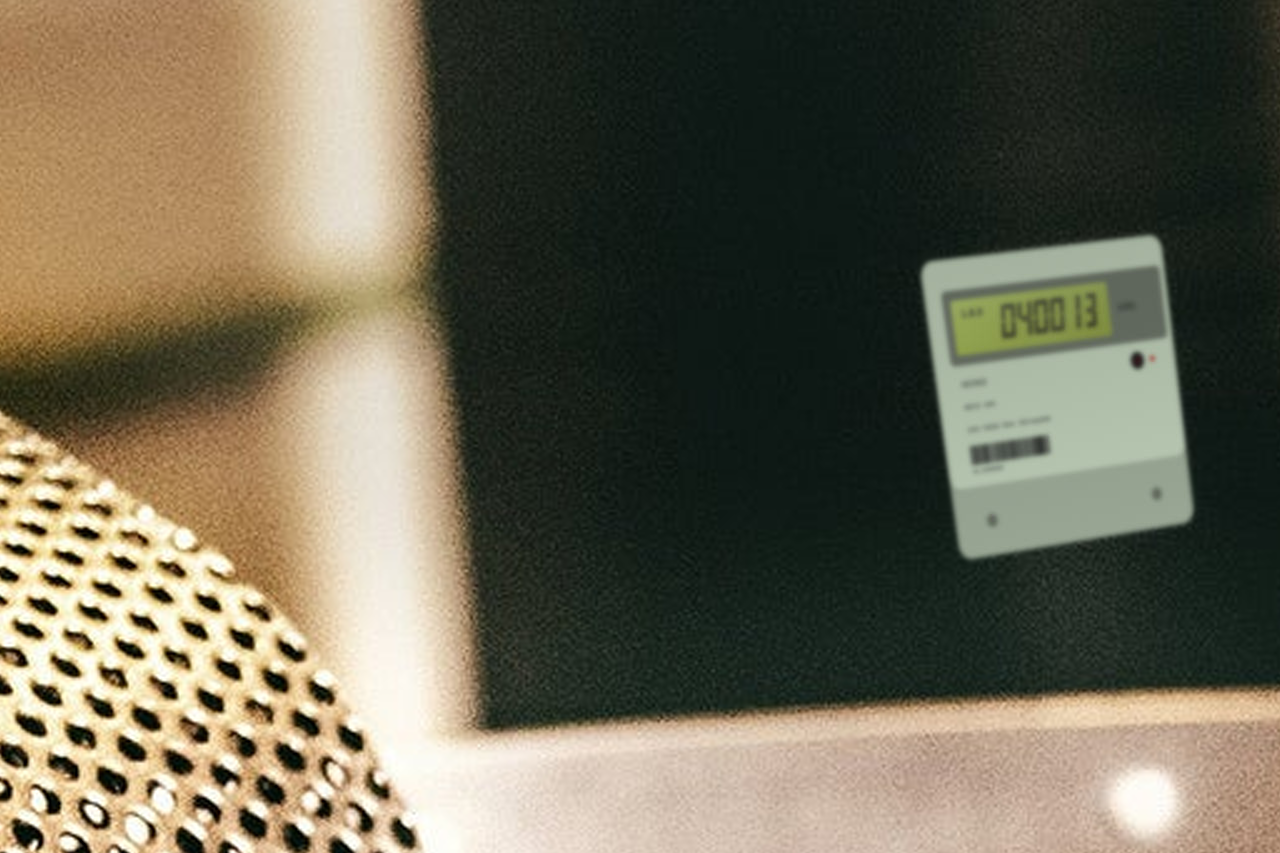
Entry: 40013kWh
